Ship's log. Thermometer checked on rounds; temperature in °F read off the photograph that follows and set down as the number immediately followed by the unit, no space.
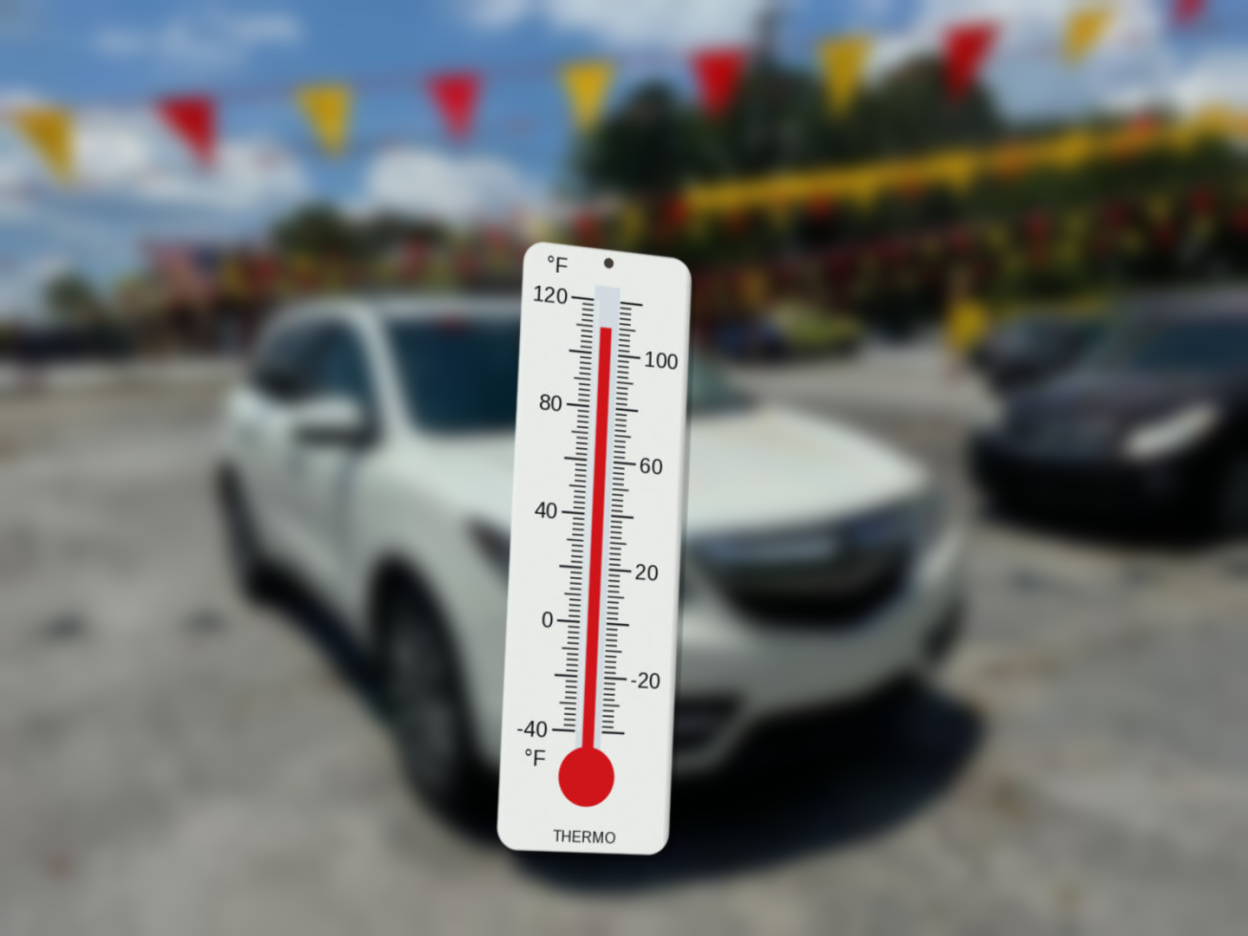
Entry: 110°F
